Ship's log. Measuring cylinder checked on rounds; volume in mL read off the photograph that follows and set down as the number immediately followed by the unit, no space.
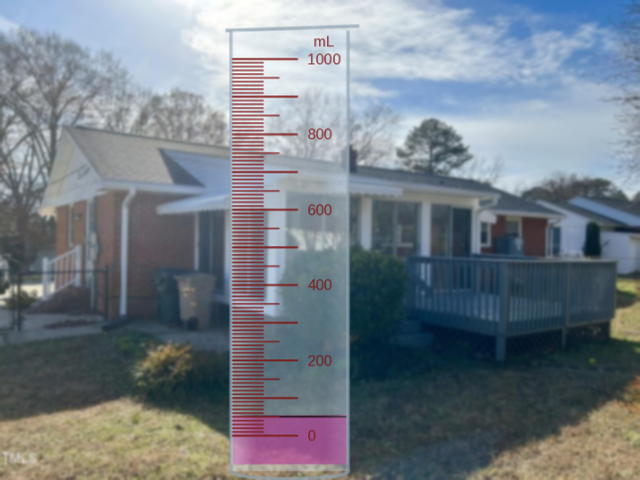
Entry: 50mL
